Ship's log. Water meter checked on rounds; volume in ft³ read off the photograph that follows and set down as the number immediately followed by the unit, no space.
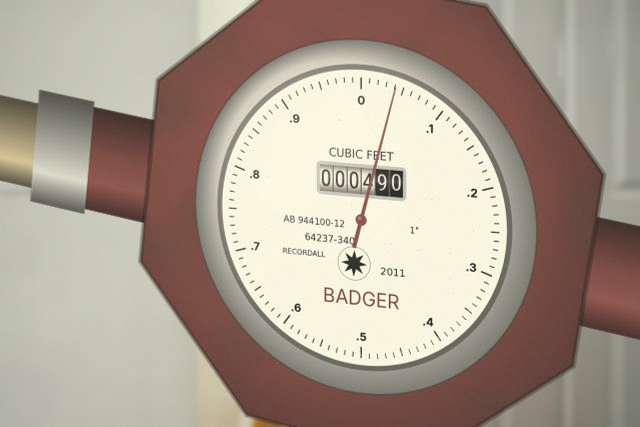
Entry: 490.04ft³
